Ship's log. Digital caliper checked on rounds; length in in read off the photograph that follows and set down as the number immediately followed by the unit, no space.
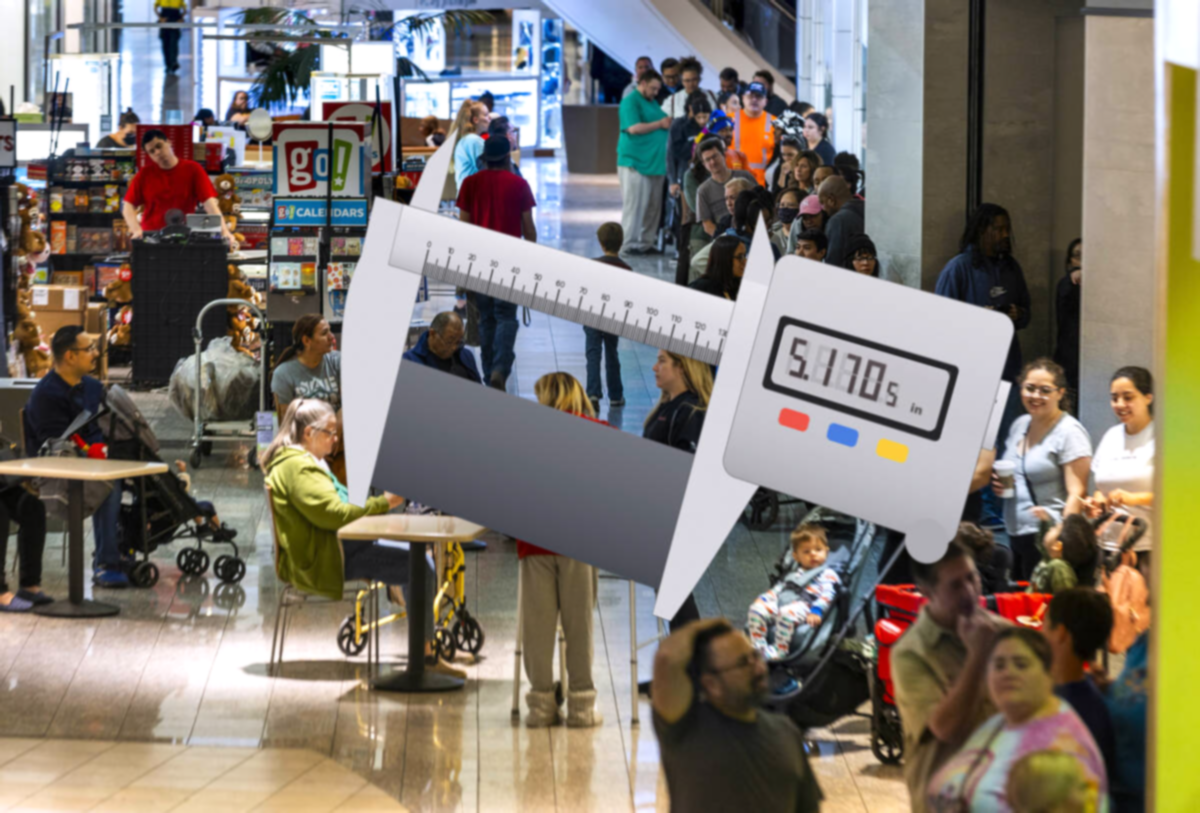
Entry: 5.1705in
